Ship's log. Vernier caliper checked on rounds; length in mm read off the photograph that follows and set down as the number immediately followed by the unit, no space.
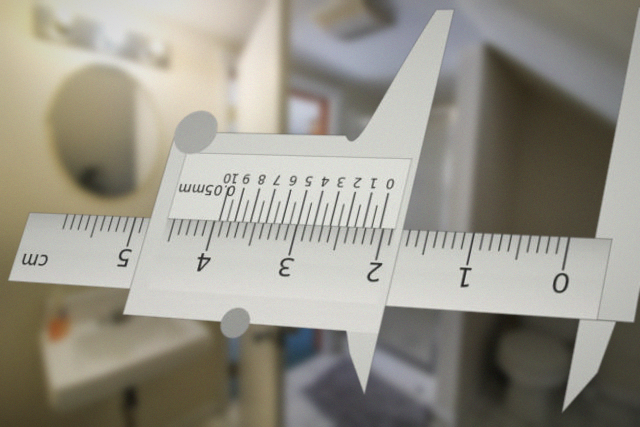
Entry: 20.4mm
